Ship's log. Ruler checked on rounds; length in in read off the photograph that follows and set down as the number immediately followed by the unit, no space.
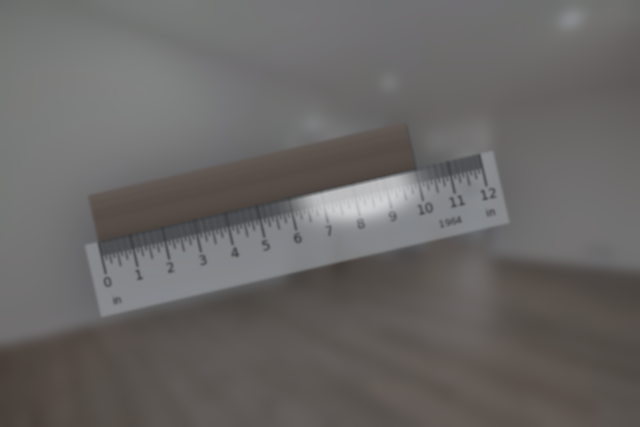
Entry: 10in
